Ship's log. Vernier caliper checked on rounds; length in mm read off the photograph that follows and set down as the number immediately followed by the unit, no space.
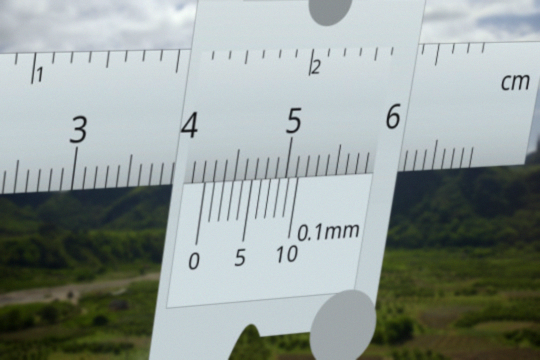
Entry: 42.2mm
